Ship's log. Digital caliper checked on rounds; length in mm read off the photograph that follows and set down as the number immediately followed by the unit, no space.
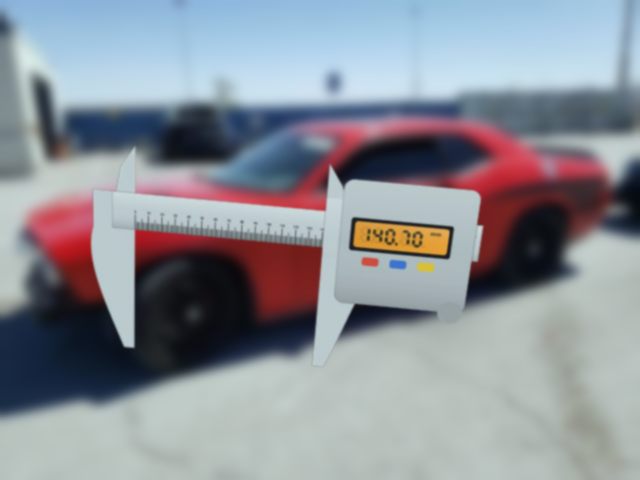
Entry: 140.70mm
